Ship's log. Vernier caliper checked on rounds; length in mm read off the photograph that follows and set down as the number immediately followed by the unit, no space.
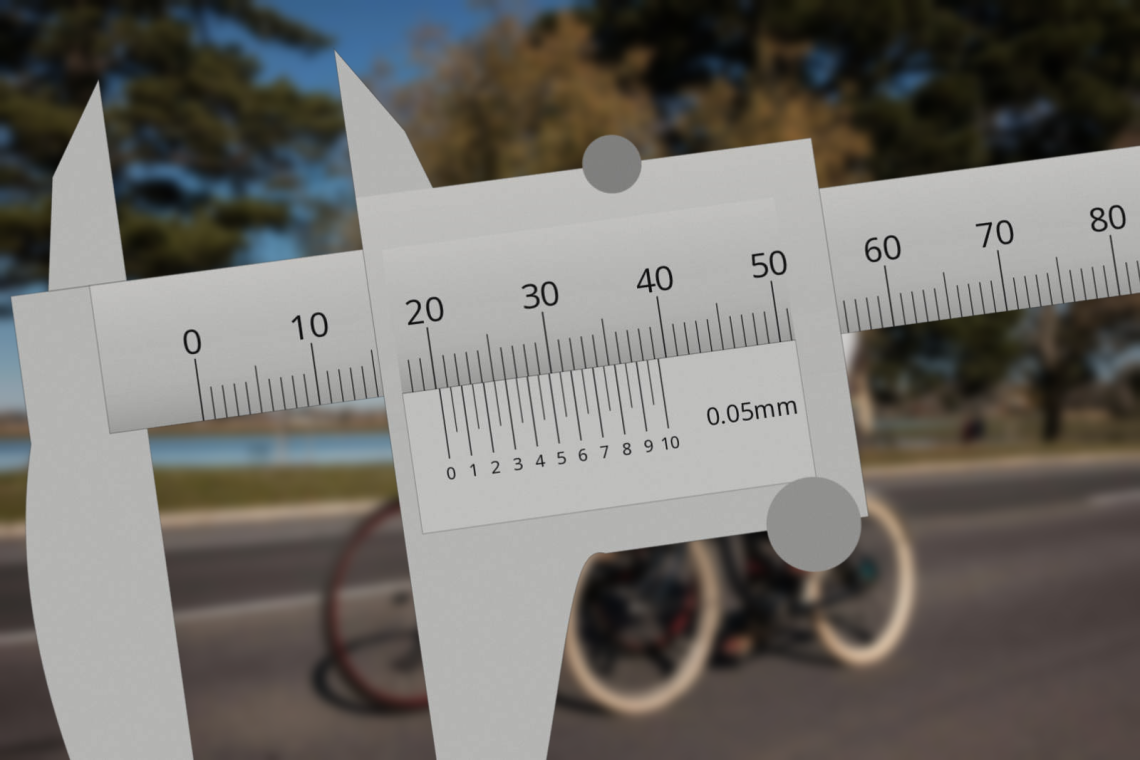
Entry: 20.3mm
